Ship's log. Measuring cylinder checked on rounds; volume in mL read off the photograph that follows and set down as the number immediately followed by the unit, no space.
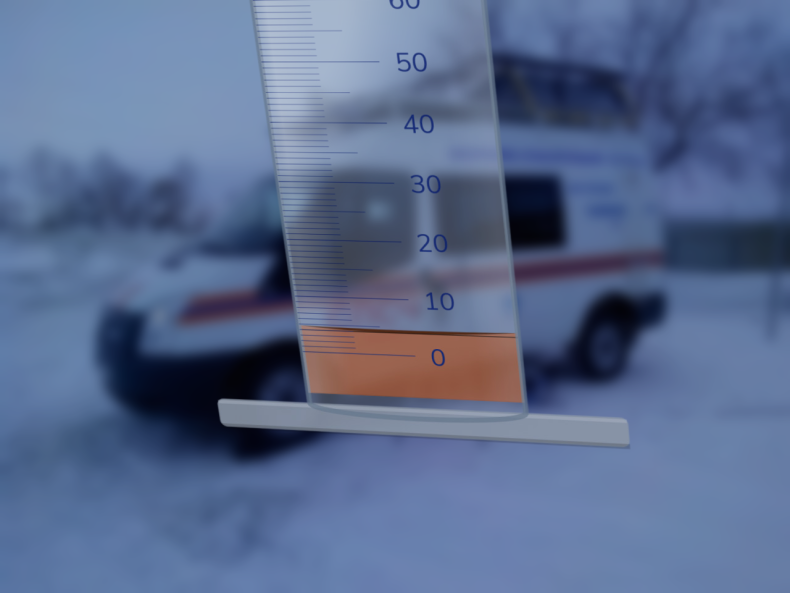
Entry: 4mL
